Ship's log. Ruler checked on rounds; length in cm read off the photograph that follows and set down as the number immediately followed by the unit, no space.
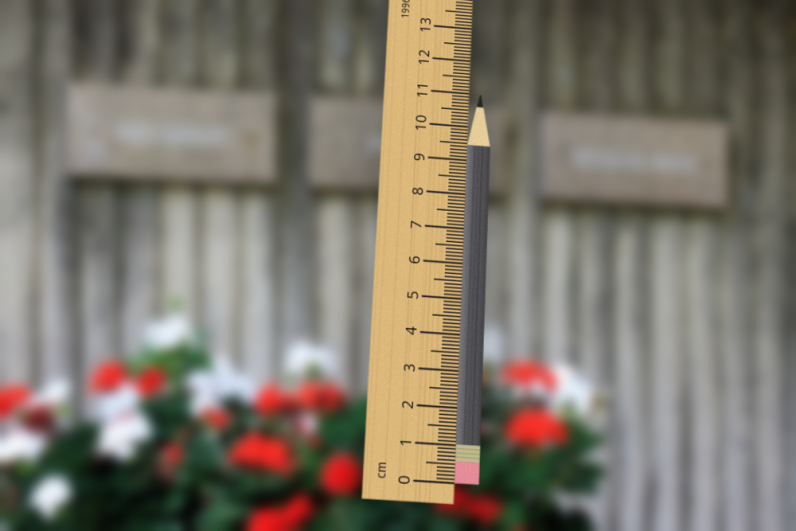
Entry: 11cm
